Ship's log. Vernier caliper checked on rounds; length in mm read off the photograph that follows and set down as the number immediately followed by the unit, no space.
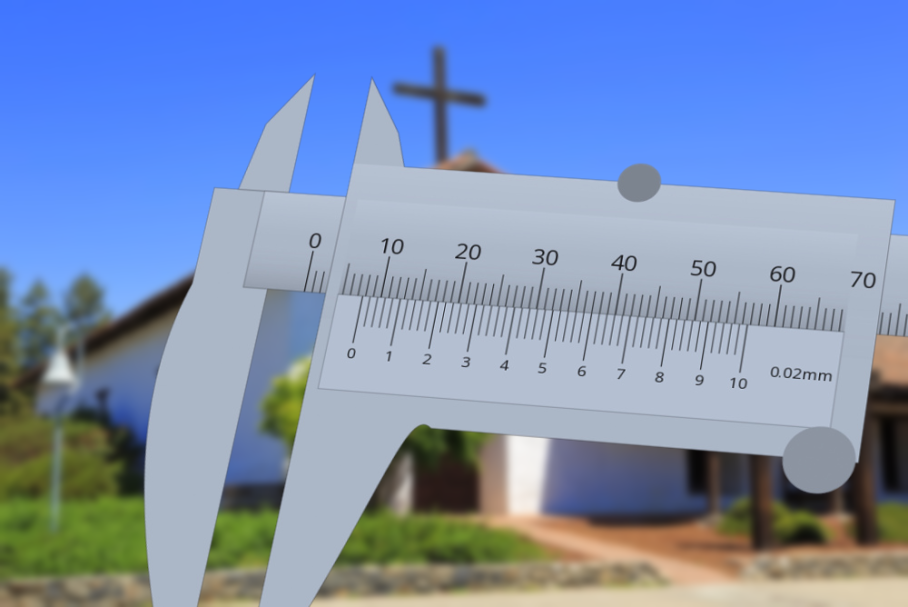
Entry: 7.6mm
